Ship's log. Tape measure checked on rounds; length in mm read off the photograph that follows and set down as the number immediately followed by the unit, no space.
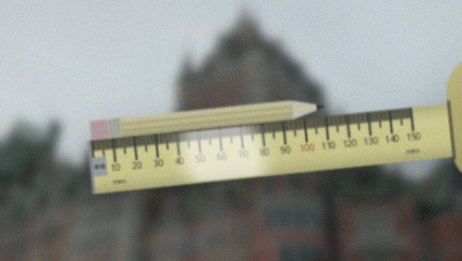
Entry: 110mm
